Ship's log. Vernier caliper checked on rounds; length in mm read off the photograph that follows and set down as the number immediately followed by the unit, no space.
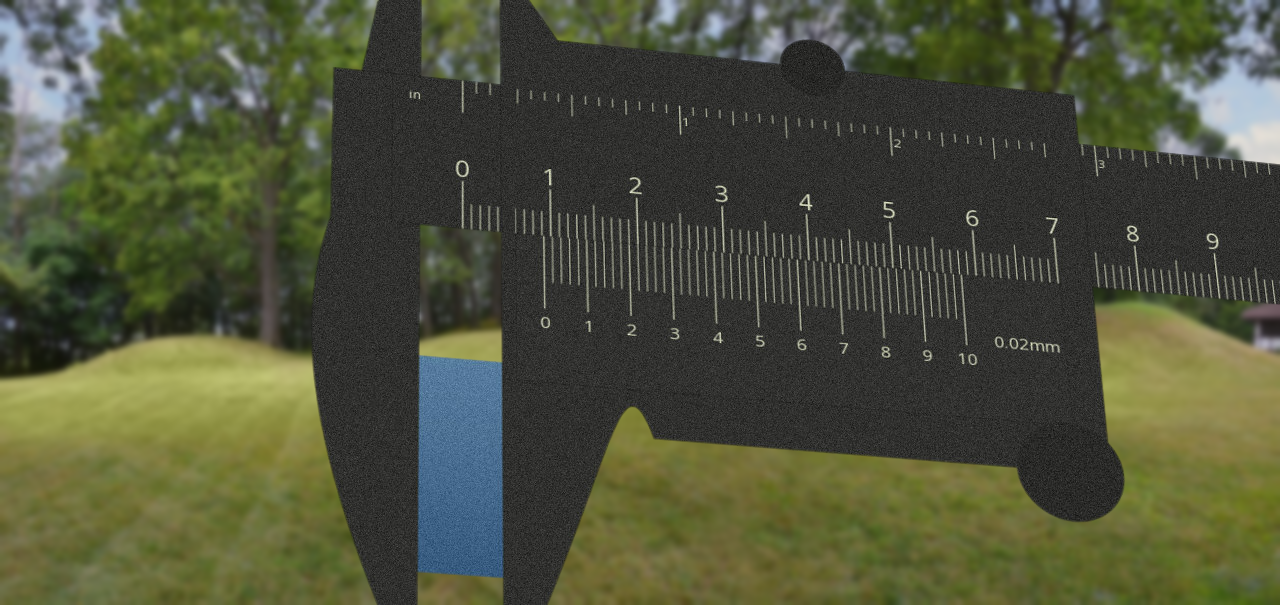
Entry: 9.2mm
